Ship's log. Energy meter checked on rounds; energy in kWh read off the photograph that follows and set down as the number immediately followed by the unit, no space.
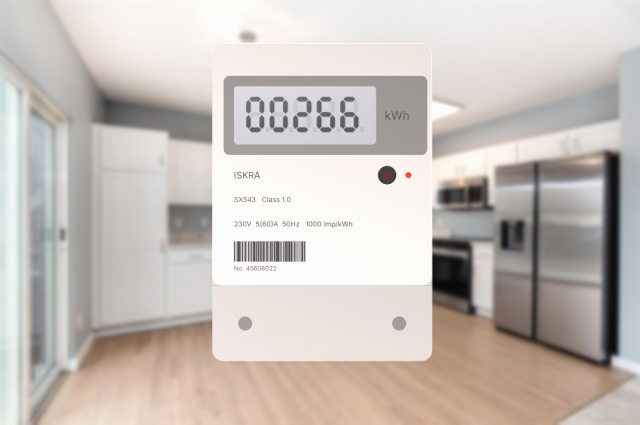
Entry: 266kWh
